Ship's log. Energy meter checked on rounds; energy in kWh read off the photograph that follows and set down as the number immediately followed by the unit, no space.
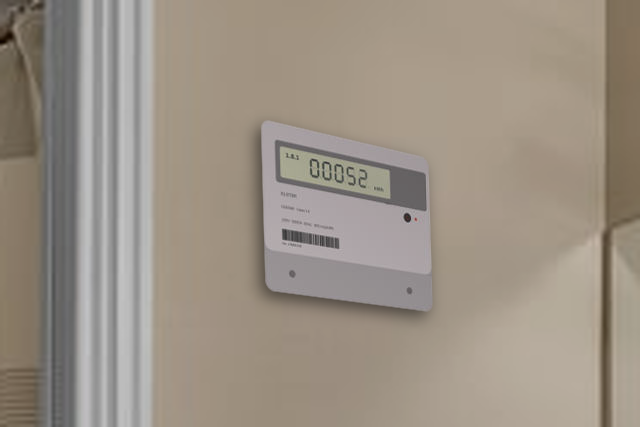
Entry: 52kWh
